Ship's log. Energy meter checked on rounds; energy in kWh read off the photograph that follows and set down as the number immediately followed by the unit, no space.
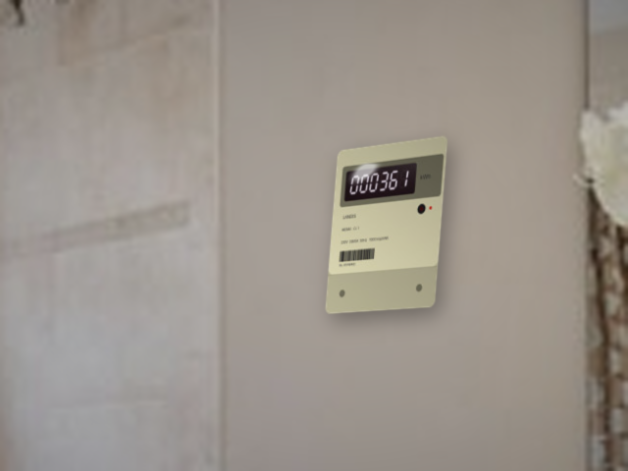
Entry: 361kWh
